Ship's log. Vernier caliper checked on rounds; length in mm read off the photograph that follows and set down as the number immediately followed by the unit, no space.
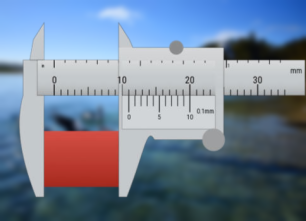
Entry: 11.0mm
